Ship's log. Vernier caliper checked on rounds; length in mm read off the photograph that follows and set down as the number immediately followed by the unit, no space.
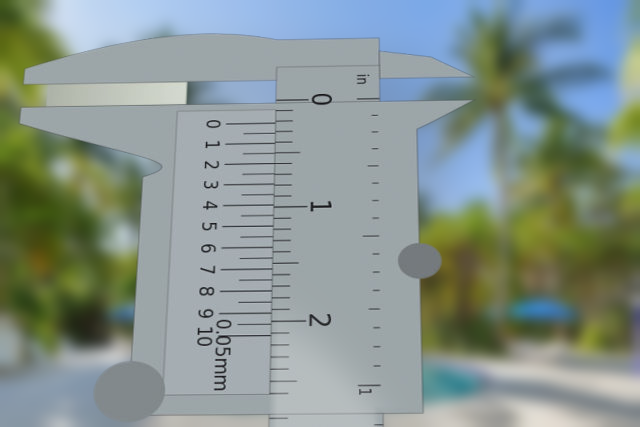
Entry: 2.2mm
